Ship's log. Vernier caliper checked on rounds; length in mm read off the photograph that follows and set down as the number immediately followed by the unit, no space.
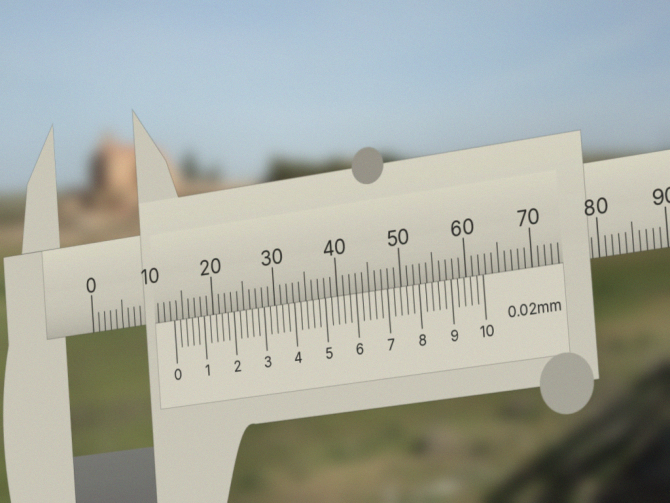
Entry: 13.6mm
